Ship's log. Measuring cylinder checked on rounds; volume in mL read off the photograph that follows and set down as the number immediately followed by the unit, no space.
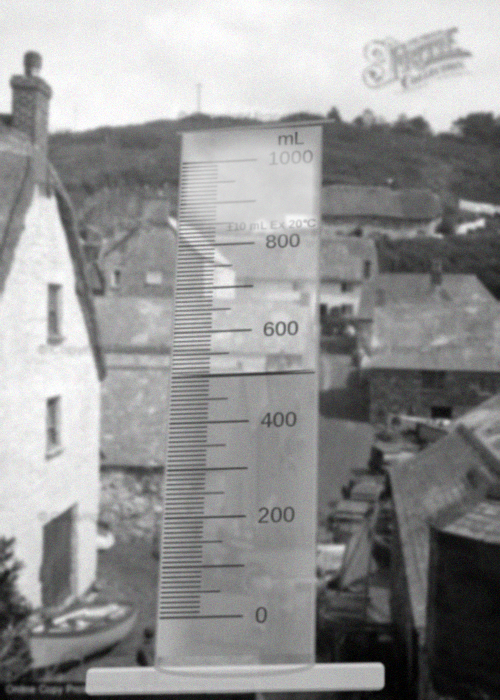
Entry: 500mL
